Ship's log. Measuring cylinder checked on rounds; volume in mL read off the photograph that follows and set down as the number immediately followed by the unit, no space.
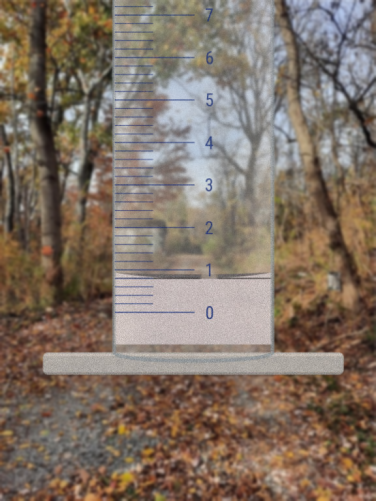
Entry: 0.8mL
